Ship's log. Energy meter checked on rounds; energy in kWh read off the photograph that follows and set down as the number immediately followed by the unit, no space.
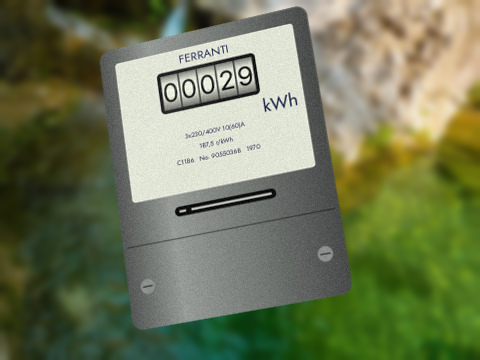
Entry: 29kWh
